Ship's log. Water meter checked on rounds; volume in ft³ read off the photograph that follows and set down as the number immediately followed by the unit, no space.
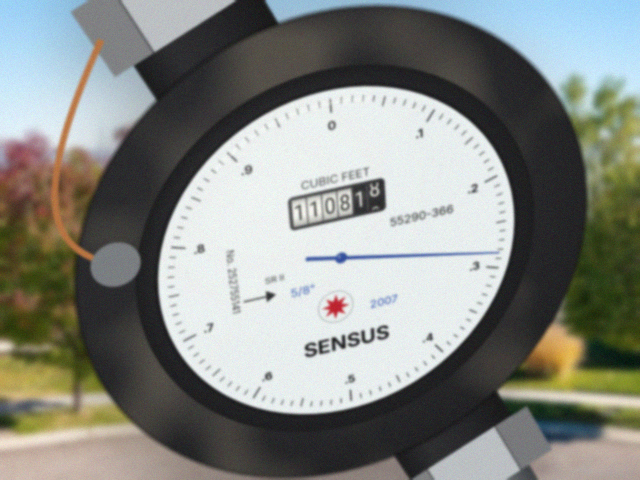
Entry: 110818.28ft³
